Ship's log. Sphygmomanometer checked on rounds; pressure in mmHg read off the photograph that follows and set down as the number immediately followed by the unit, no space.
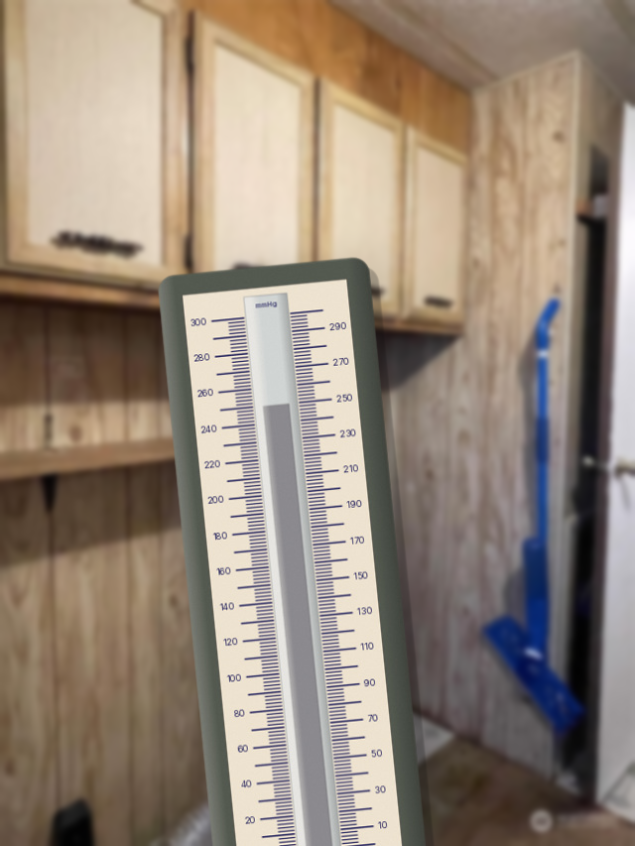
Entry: 250mmHg
